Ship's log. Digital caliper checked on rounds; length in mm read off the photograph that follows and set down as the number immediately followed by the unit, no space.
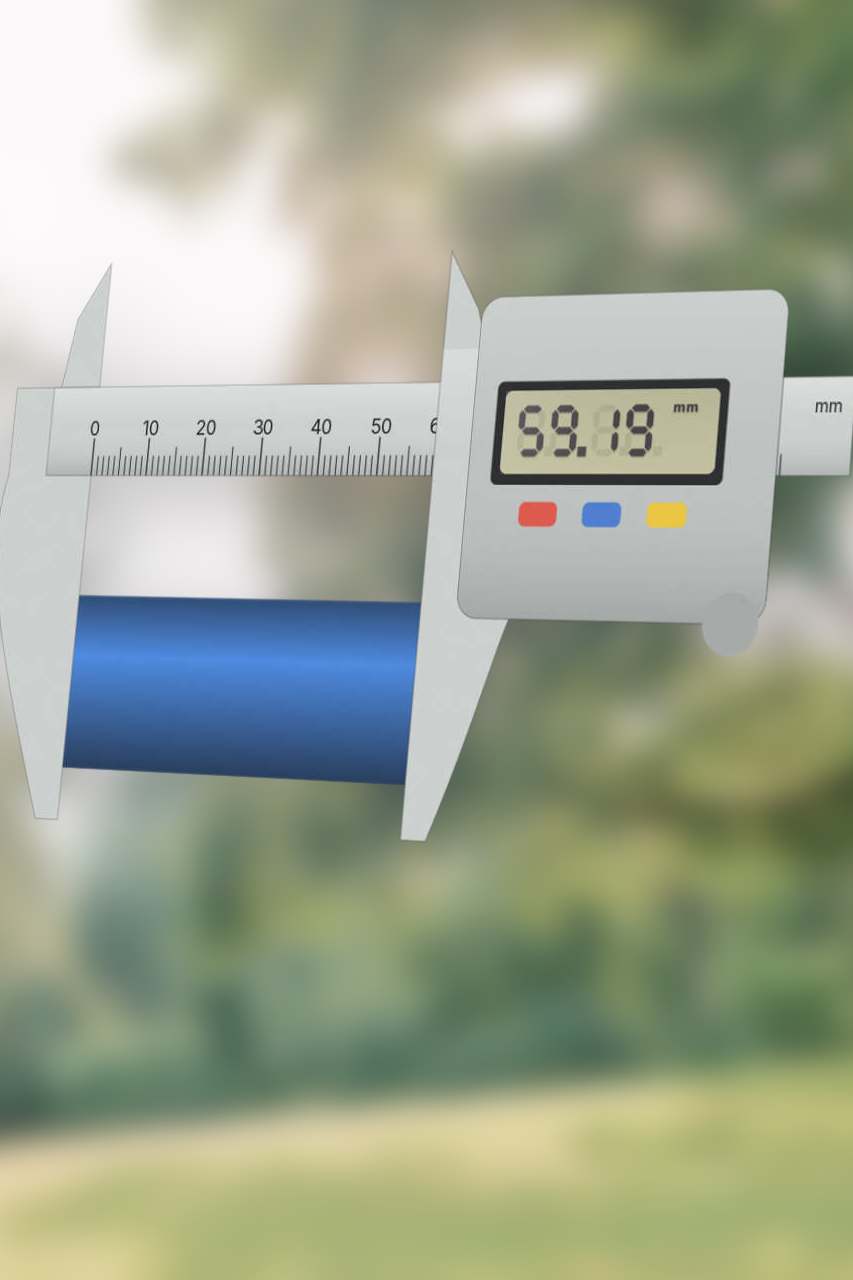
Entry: 59.19mm
